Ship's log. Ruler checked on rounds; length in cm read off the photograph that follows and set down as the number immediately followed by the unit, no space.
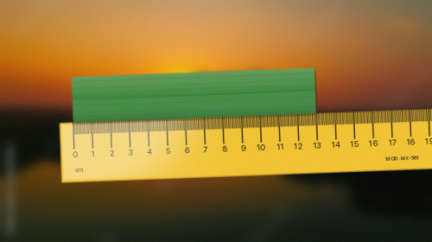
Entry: 13cm
